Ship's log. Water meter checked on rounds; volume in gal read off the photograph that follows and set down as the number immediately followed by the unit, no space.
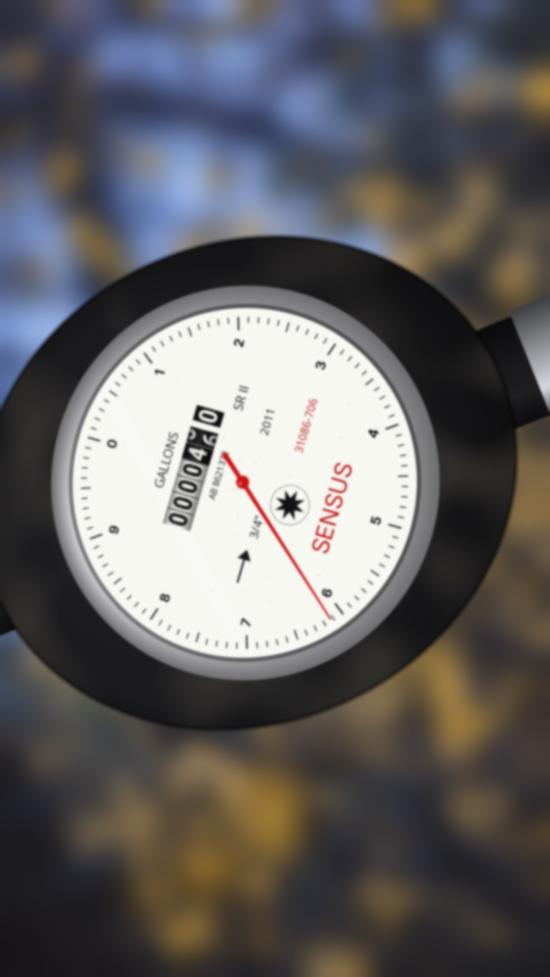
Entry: 456.1gal
